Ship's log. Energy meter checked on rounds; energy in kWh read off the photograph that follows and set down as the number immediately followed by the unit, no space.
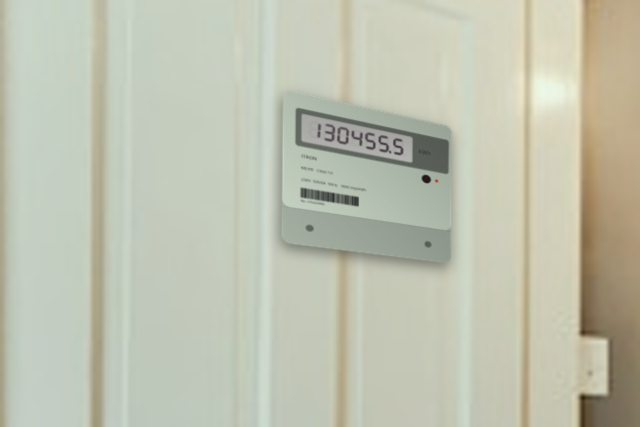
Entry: 130455.5kWh
